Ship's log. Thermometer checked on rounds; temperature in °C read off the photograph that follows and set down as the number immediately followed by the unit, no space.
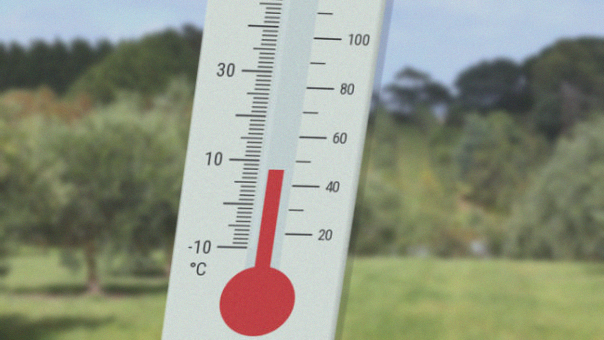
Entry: 8°C
